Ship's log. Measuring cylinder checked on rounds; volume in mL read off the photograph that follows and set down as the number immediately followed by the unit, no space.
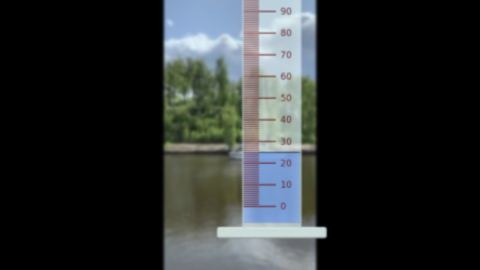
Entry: 25mL
